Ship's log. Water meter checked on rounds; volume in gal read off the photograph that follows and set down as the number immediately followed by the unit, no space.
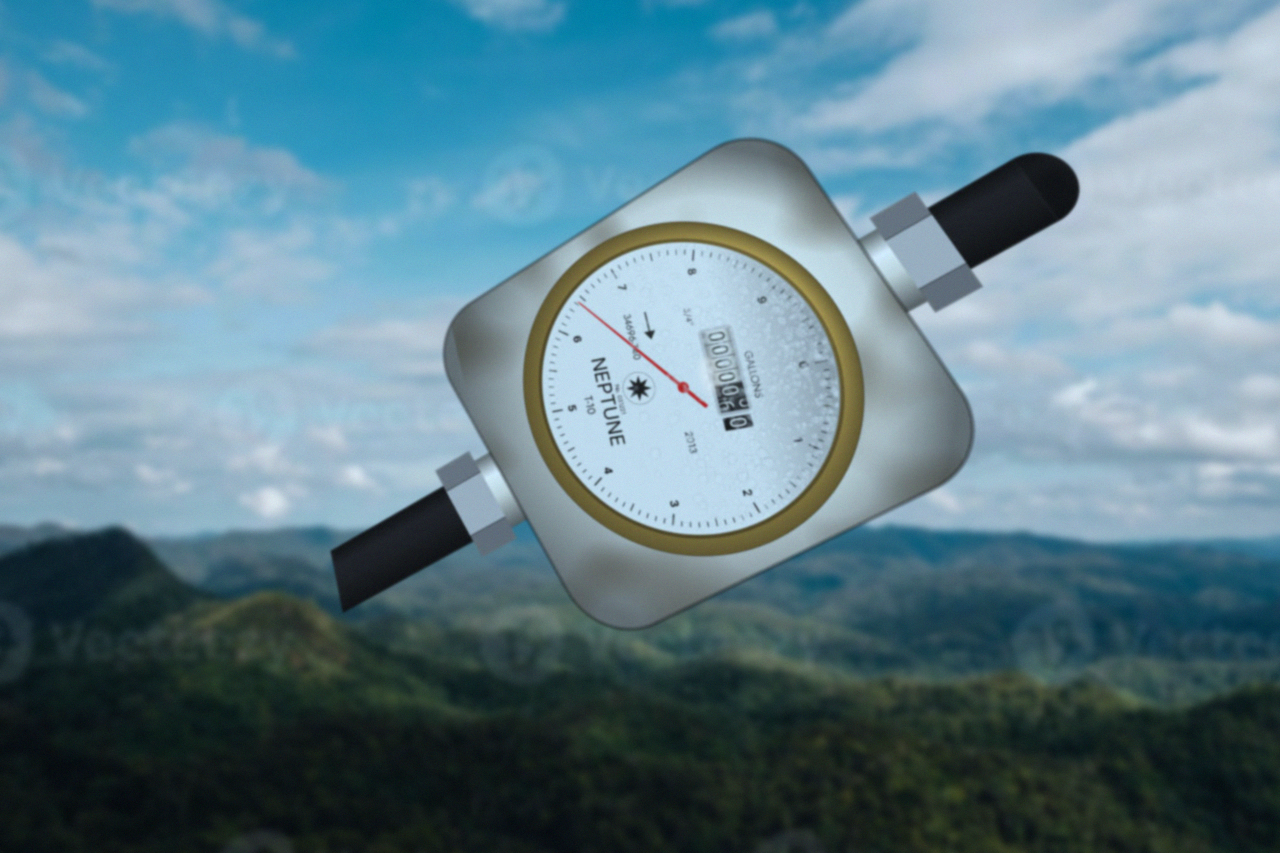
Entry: 56.4gal
